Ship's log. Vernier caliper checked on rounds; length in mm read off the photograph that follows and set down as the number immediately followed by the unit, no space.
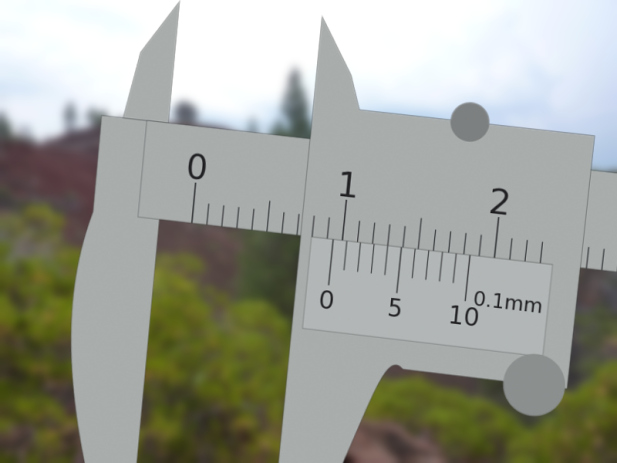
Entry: 9.4mm
